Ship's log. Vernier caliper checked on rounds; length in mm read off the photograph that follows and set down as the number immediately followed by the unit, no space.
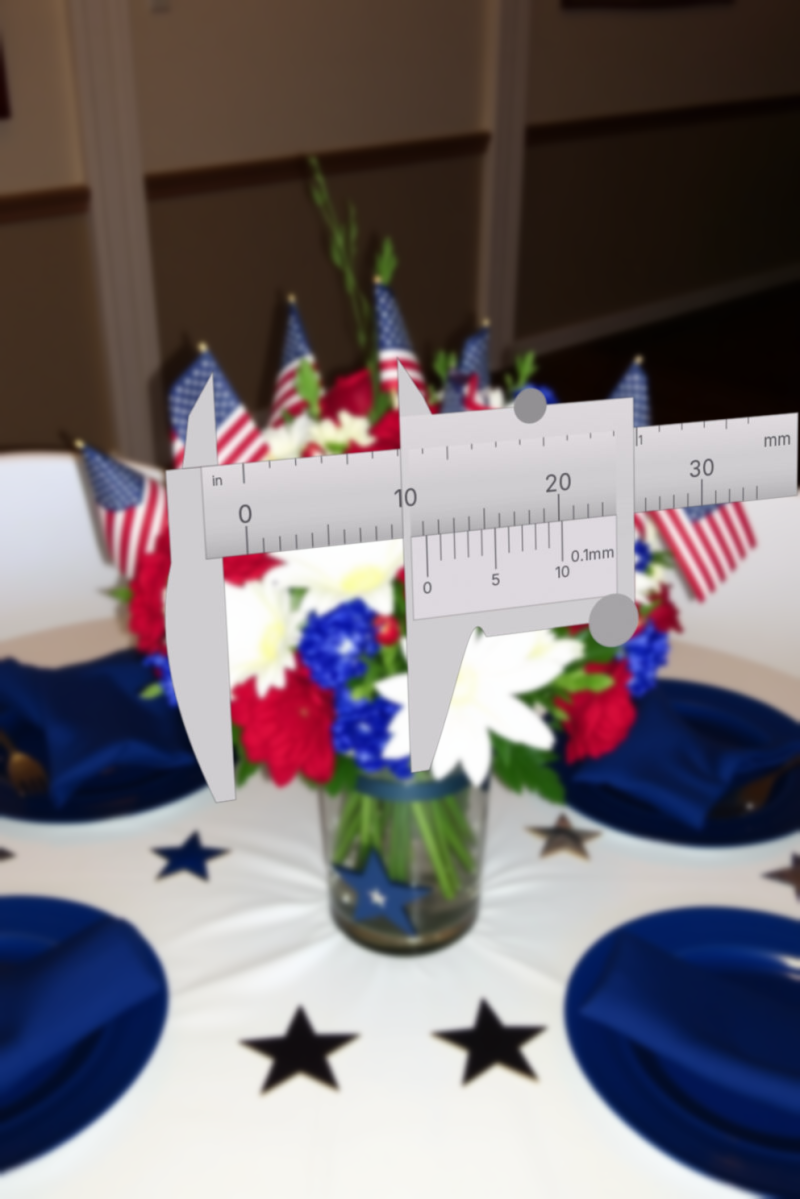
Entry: 11.2mm
